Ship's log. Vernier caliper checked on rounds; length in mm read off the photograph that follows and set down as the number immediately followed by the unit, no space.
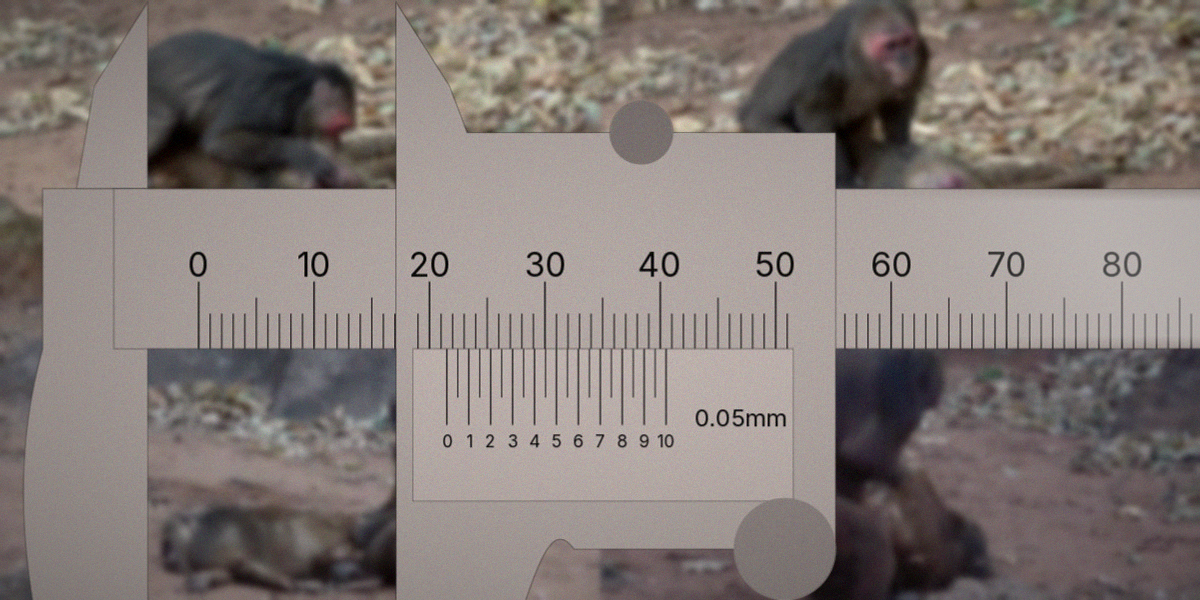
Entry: 21.5mm
